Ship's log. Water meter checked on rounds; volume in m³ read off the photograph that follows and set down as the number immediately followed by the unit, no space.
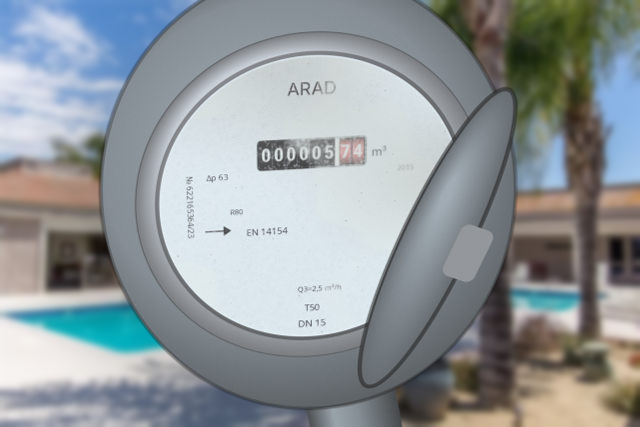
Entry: 5.74m³
